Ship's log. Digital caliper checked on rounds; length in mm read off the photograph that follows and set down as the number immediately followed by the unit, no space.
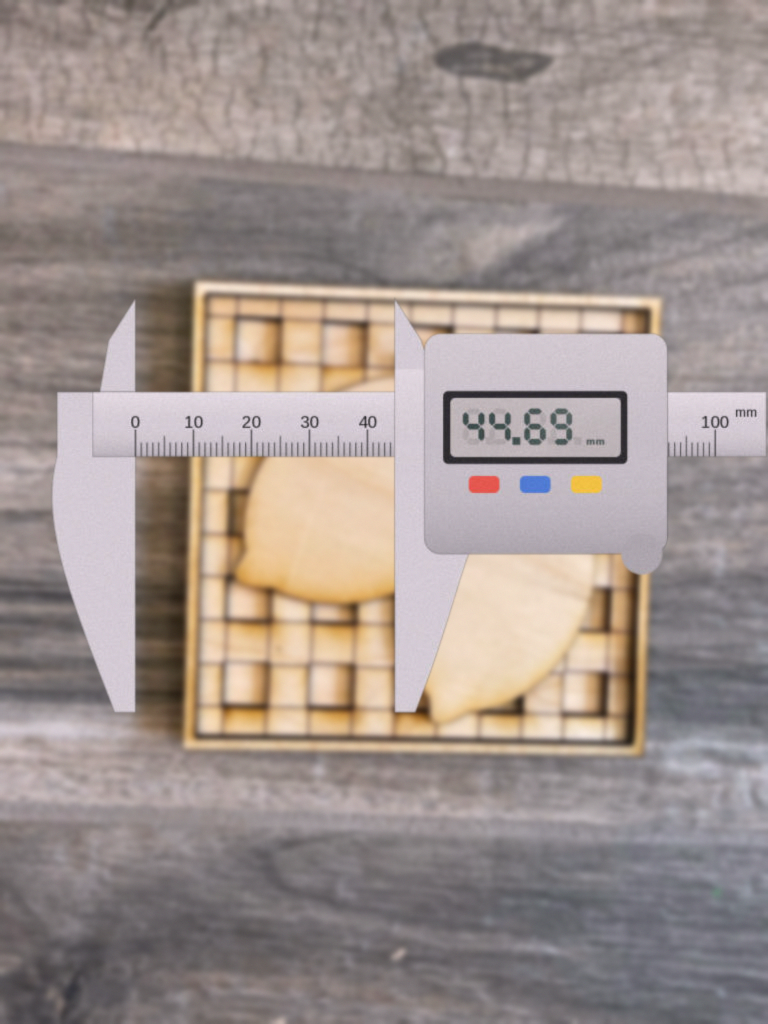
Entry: 44.69mm
